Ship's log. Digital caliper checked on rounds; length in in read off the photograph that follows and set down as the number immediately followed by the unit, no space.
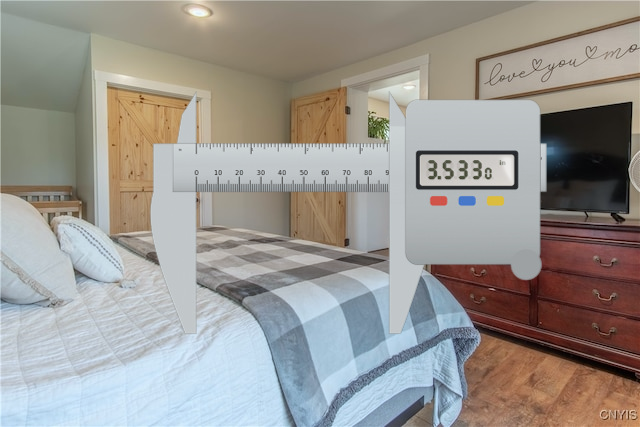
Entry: 3.5330in
